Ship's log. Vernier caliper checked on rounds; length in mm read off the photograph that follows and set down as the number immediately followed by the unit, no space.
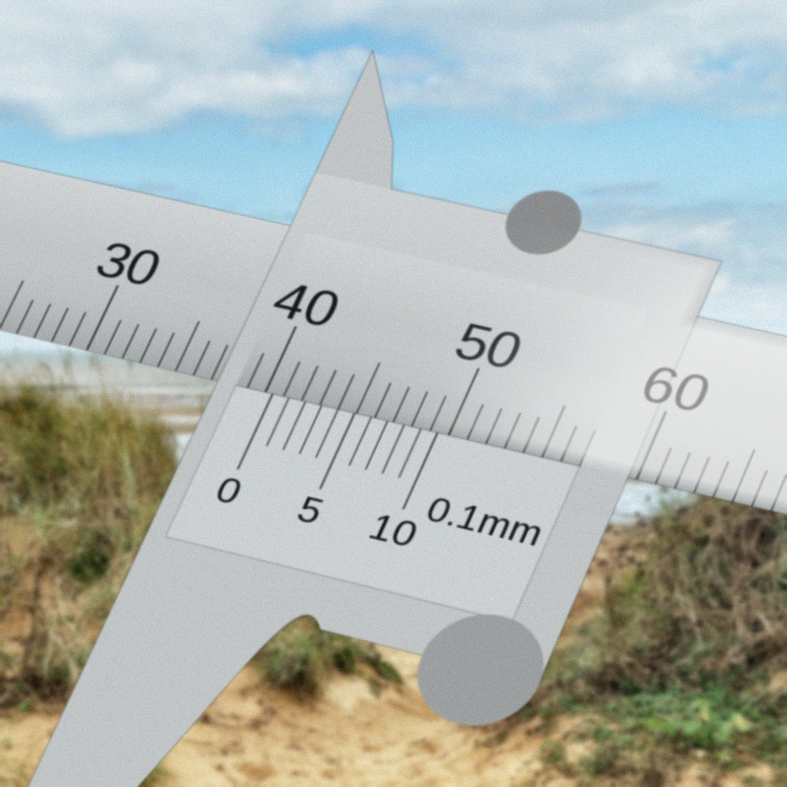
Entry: 40.4mm
